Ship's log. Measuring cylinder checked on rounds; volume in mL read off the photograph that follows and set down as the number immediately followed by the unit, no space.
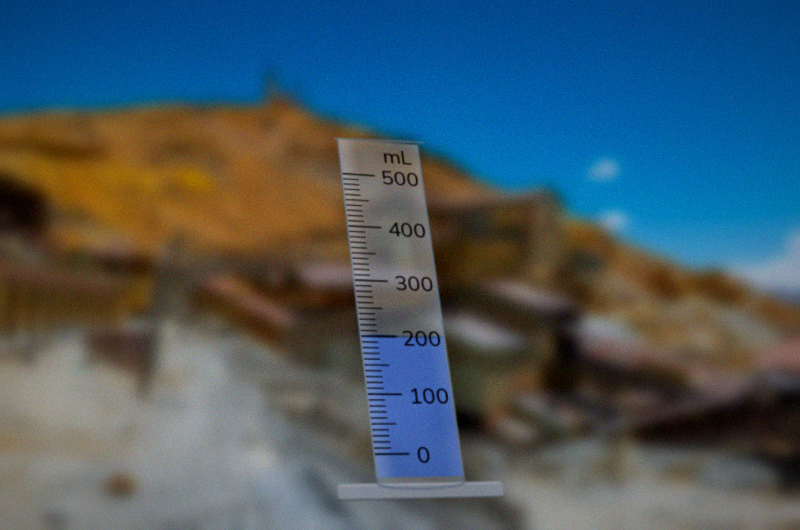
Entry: 200mL
